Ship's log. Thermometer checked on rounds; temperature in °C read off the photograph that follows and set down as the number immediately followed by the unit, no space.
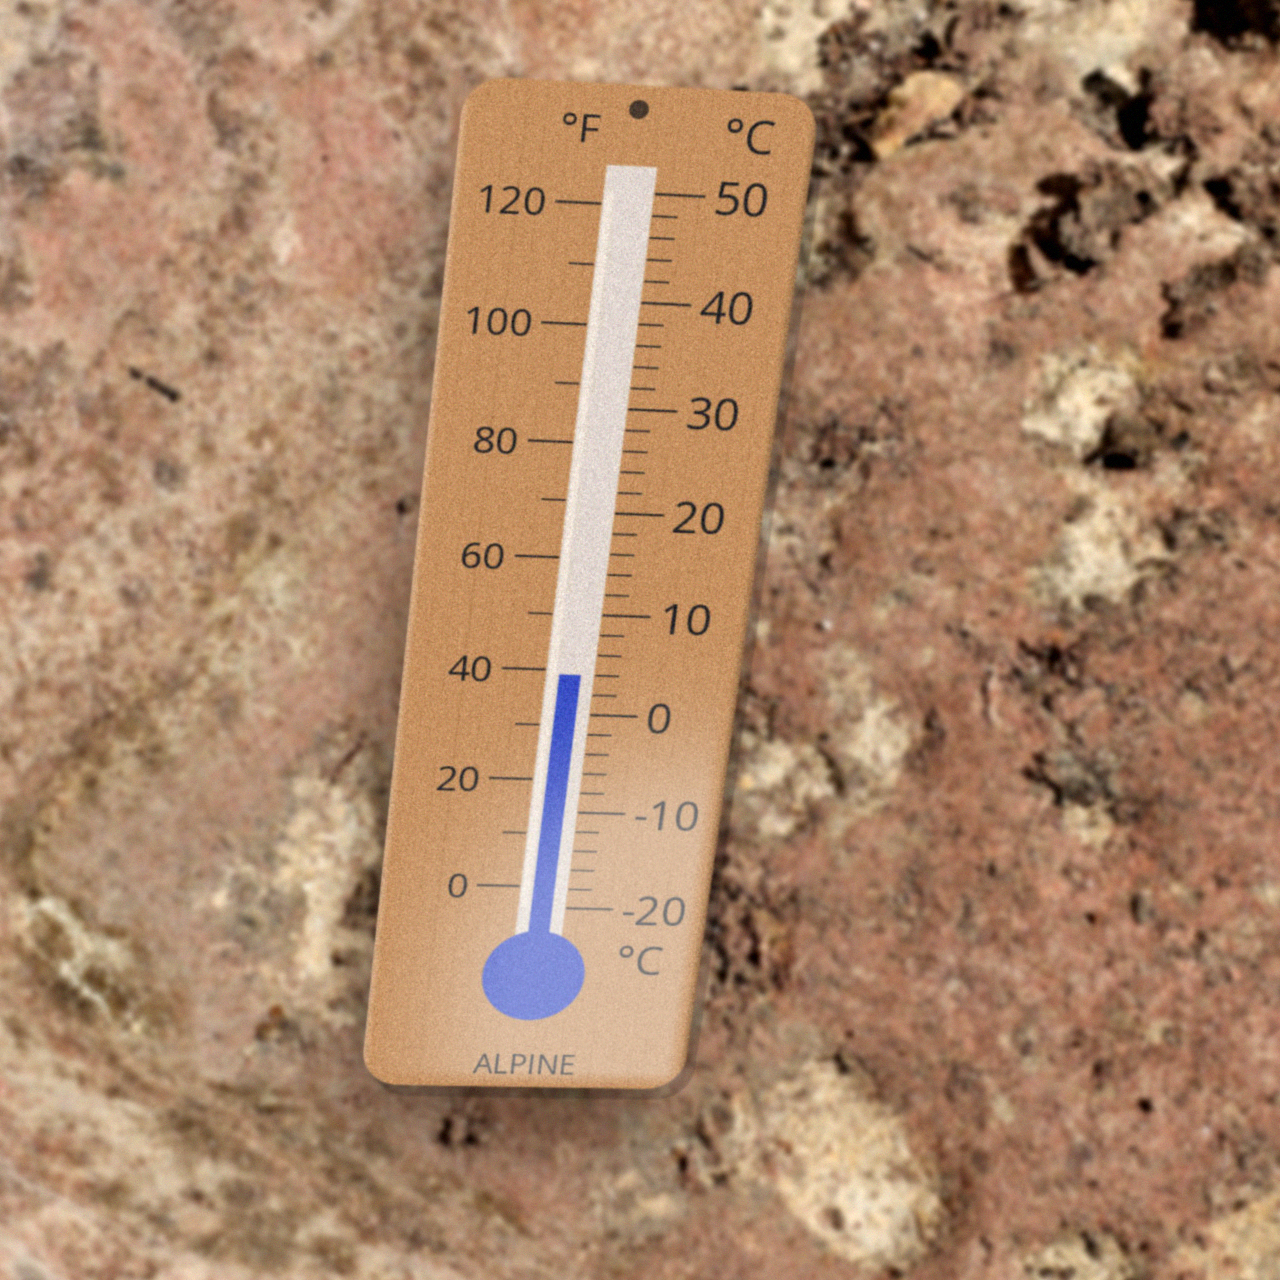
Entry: 4°C
